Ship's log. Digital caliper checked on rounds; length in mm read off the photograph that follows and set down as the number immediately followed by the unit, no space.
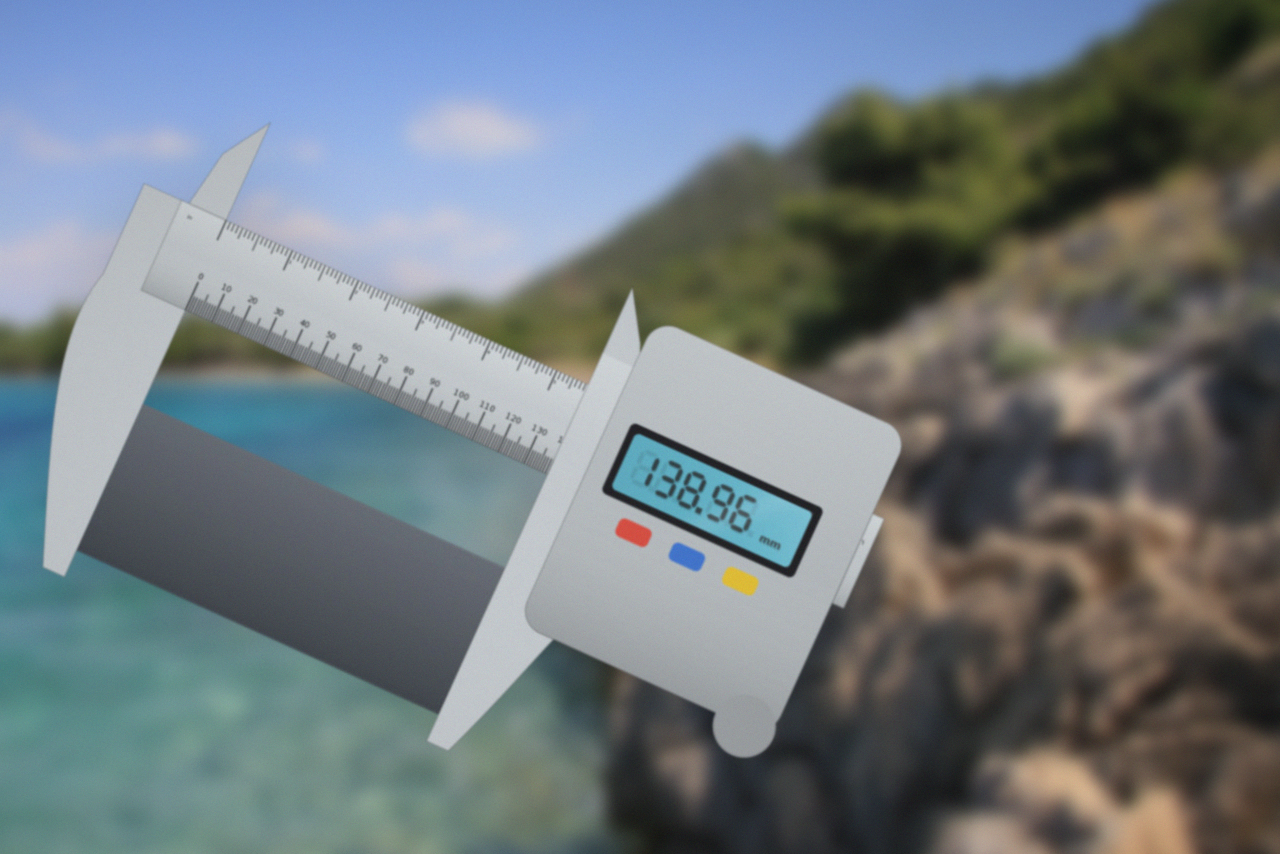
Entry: 138.96mm
